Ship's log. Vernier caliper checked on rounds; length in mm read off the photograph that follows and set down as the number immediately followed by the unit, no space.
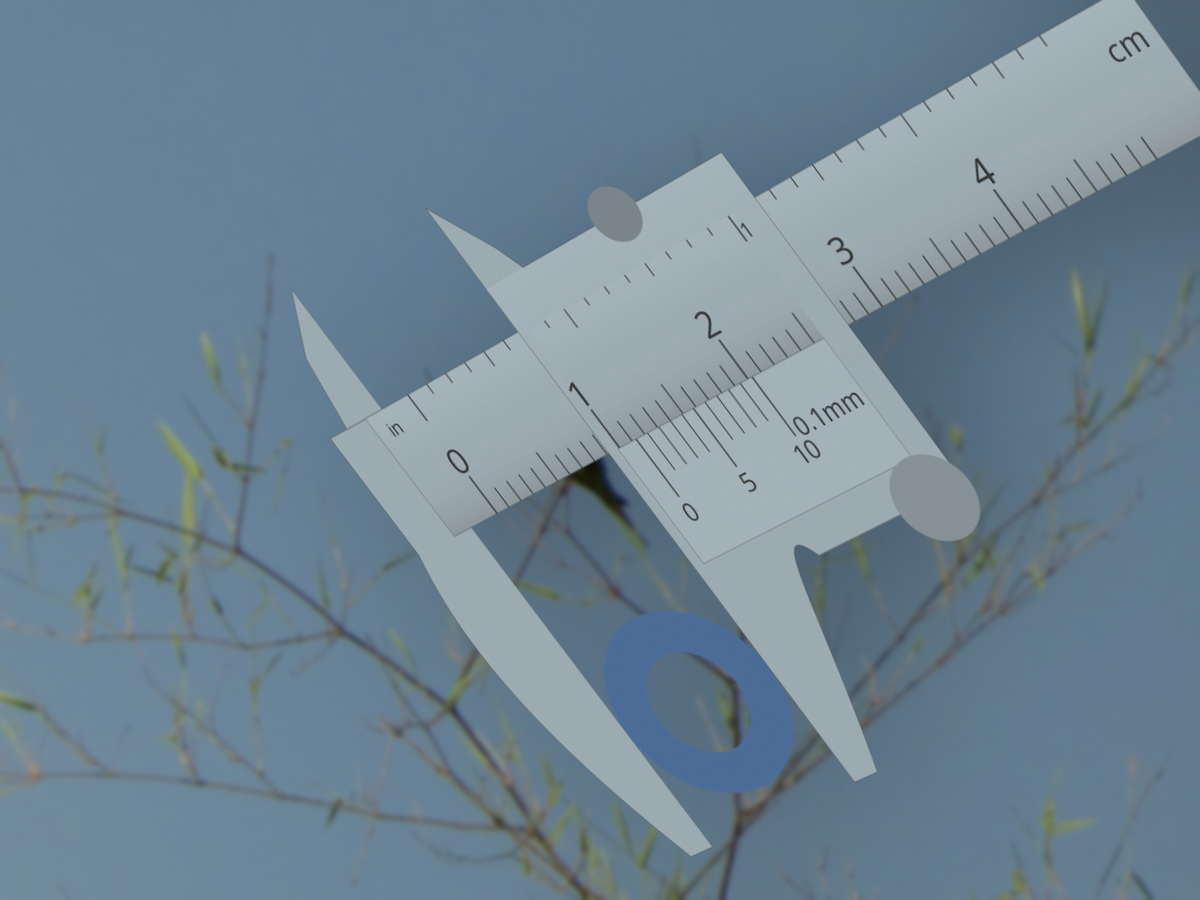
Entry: 11.3mm
